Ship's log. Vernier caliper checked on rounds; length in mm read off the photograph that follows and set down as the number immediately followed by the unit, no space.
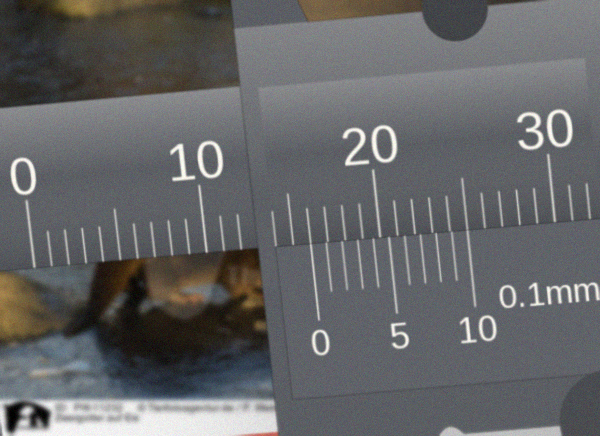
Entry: 16.0mm
